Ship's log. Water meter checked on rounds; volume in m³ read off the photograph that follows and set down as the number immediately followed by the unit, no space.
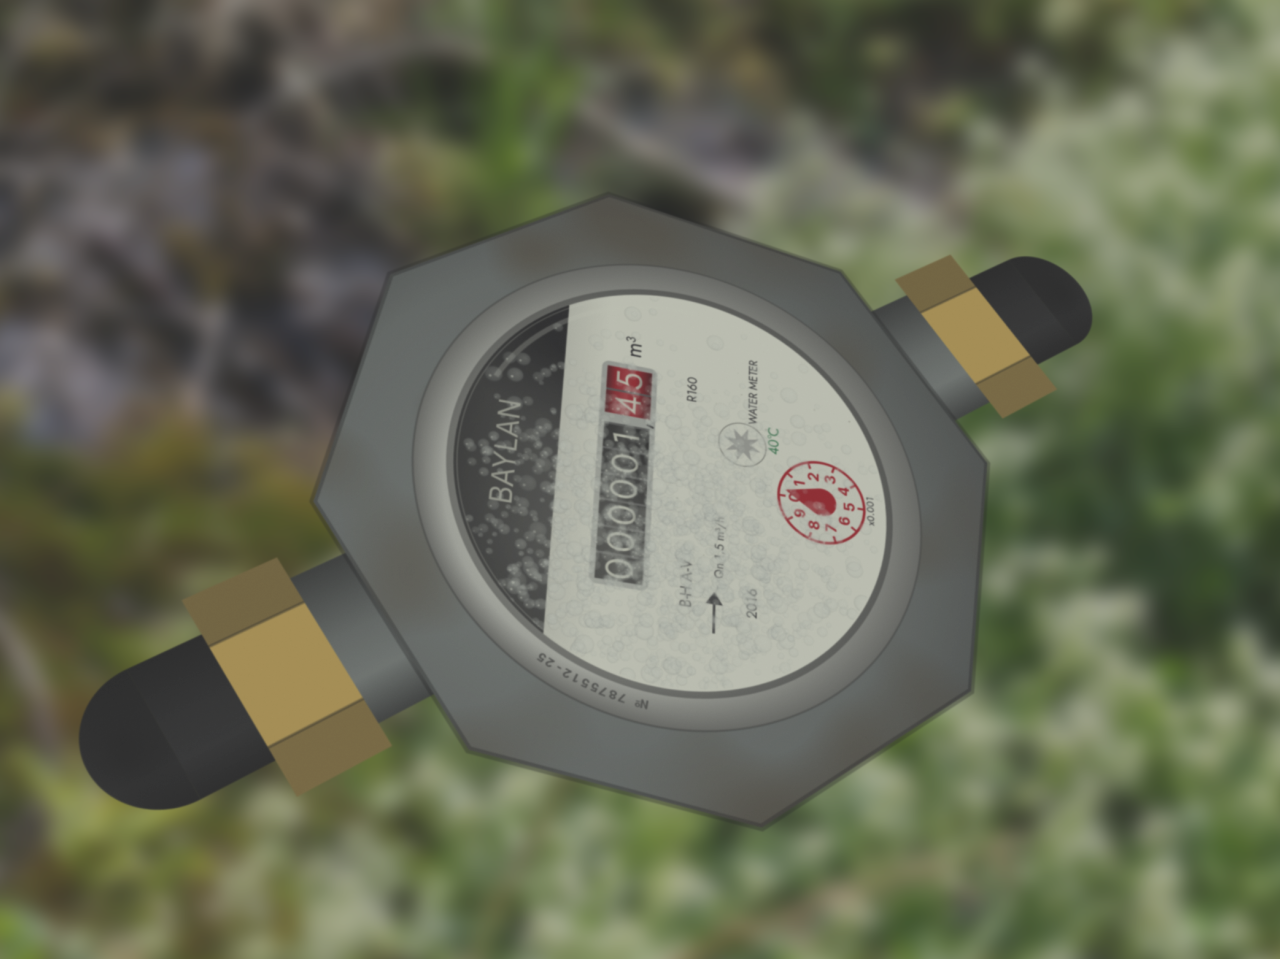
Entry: 1.450m³
